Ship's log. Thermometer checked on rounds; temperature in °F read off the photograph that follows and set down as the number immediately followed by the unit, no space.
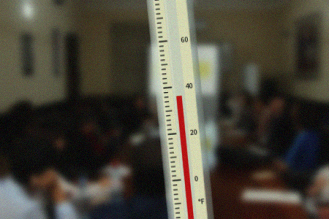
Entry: 36°F
